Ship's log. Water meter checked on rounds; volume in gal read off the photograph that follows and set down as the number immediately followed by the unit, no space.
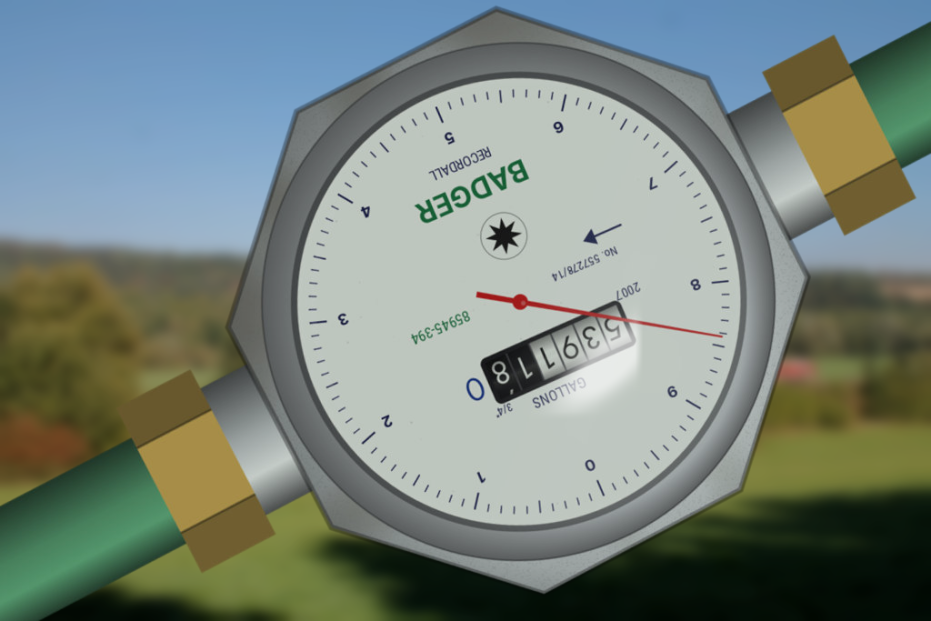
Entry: 5391178.4gal
